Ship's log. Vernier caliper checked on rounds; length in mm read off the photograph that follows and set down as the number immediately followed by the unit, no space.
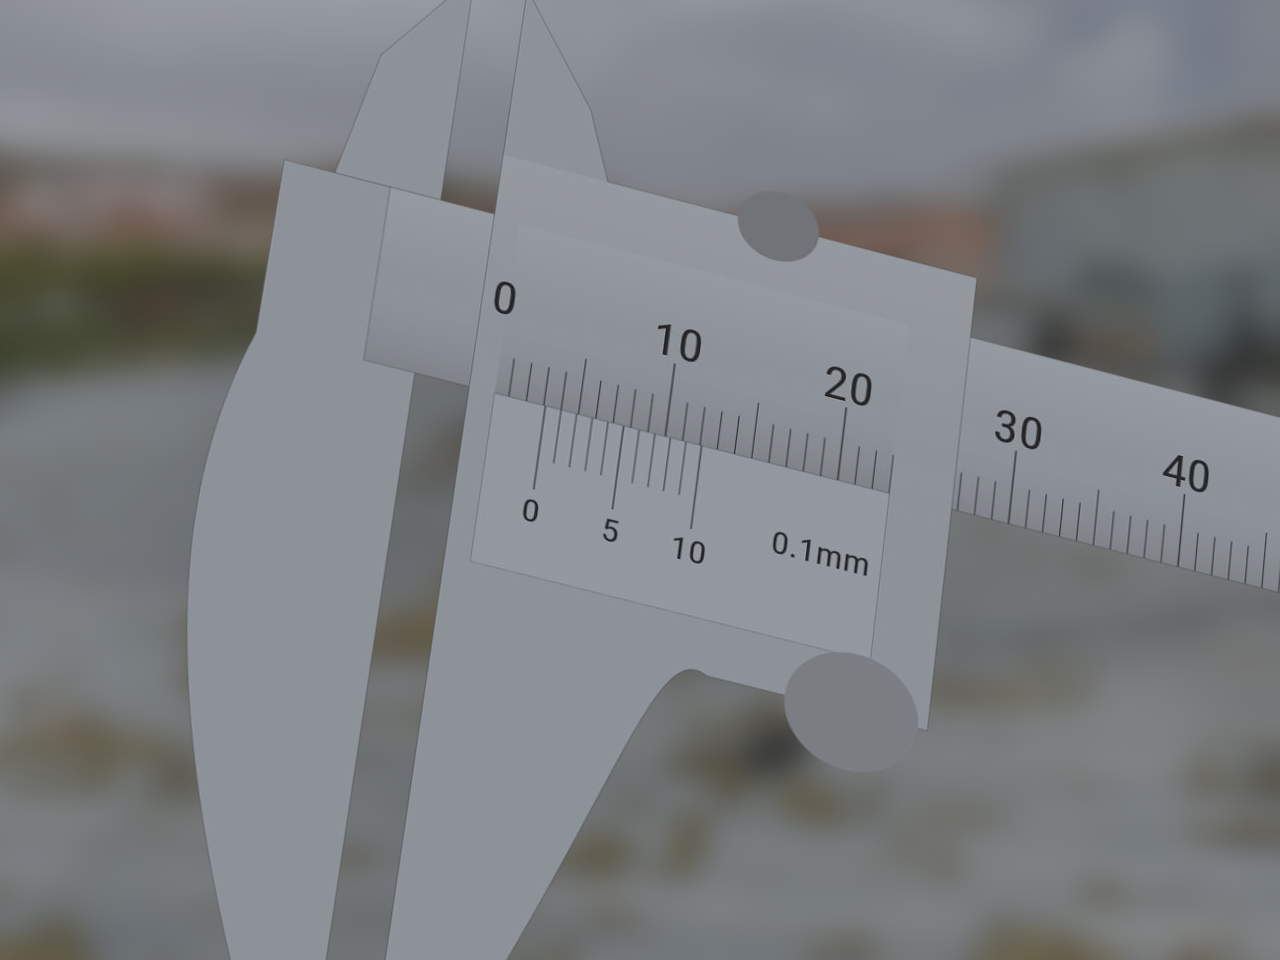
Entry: 3.1mm
